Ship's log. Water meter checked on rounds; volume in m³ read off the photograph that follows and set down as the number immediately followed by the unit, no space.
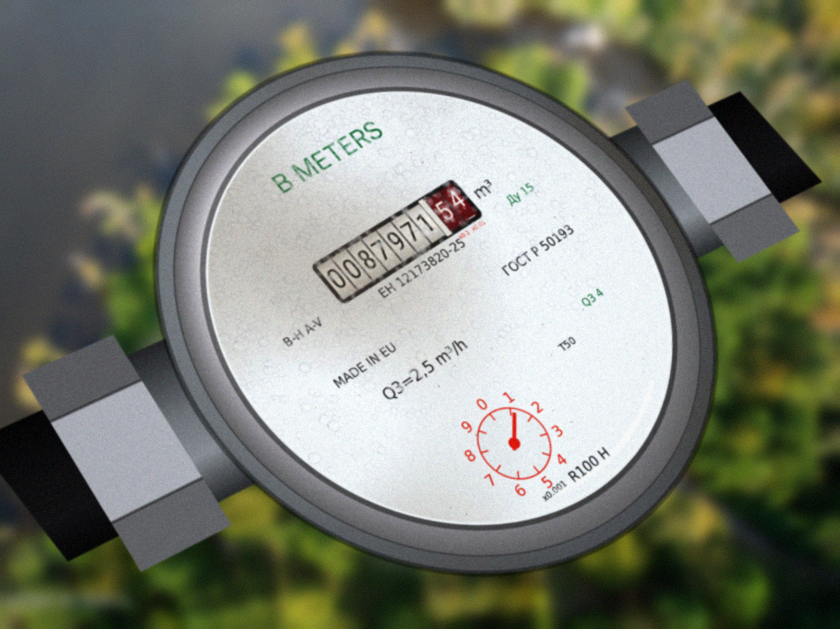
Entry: 87971.541m³
